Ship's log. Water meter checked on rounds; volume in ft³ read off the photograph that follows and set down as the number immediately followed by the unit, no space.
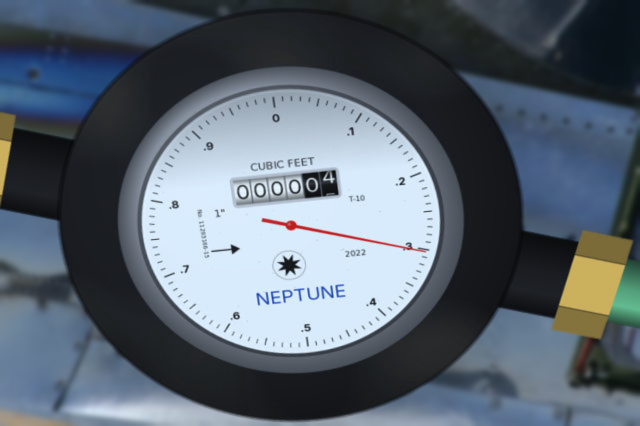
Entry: 4.30ft³
